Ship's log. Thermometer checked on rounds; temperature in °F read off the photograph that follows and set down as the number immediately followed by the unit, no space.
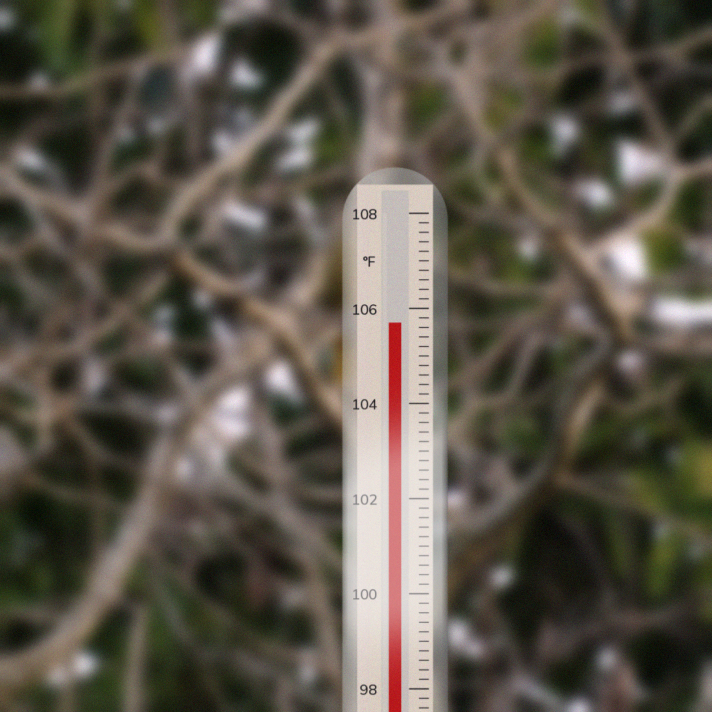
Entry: 105.7°F
